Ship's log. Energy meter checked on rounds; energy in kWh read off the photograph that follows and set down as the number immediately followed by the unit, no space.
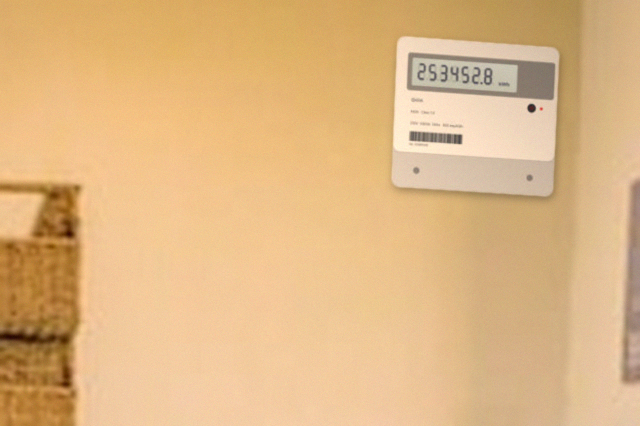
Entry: 253452.8kWh
